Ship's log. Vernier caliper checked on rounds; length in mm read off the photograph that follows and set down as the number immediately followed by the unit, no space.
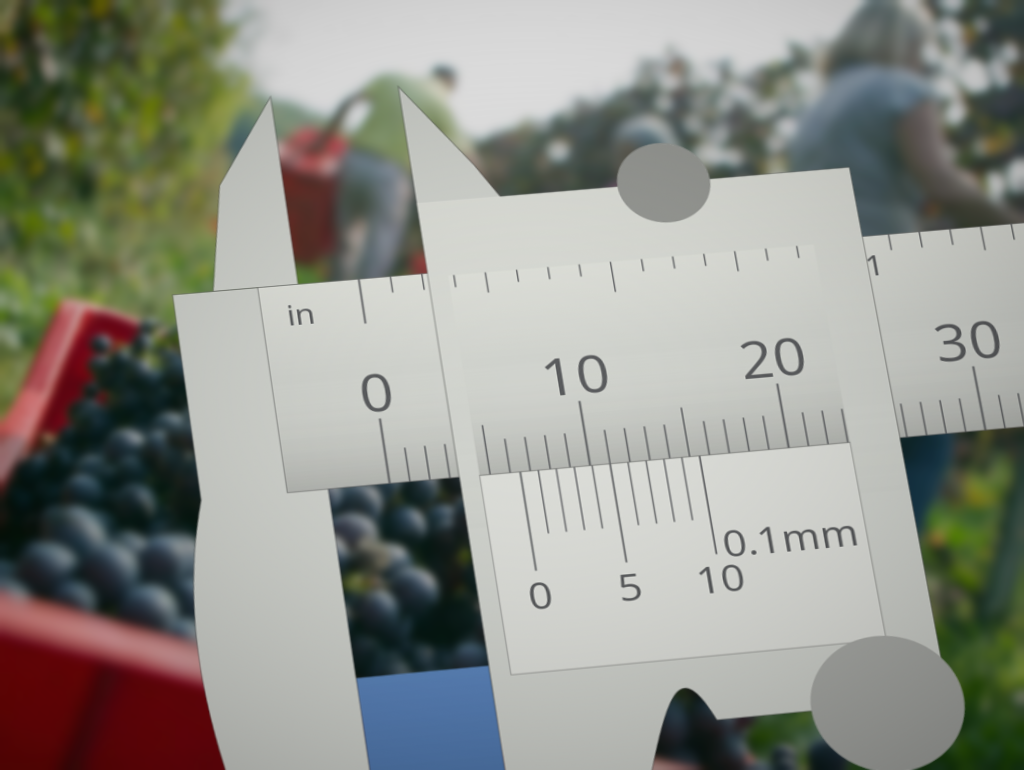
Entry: 6.5mm
